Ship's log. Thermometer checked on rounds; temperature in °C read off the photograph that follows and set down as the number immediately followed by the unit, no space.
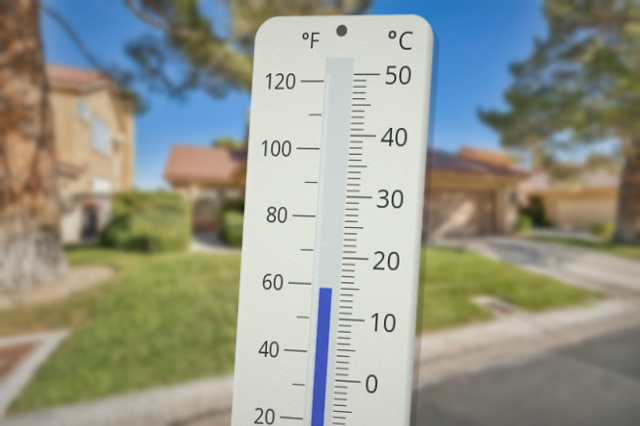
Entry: 15°C
